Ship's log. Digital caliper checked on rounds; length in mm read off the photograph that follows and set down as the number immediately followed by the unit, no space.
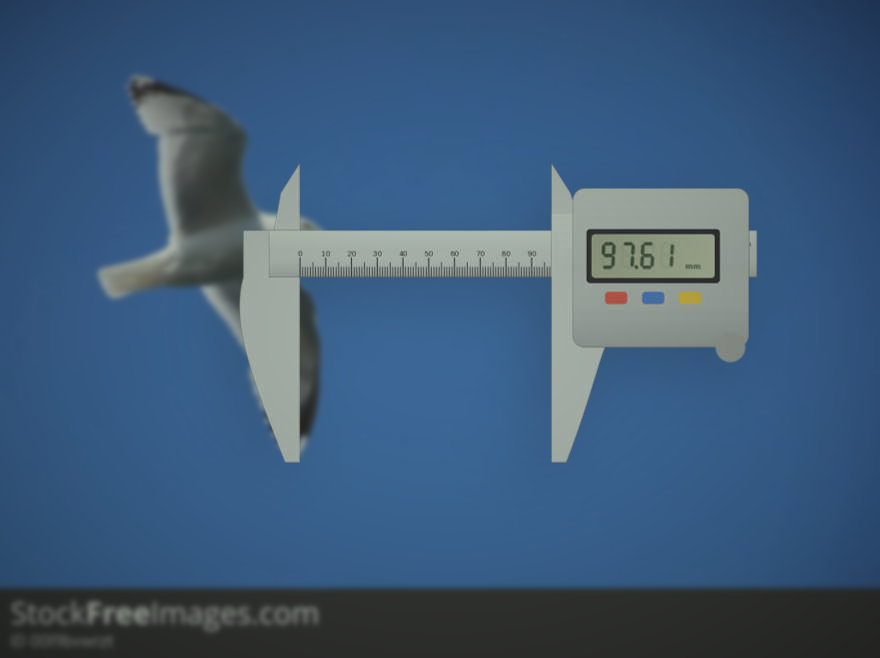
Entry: 97.61mm
